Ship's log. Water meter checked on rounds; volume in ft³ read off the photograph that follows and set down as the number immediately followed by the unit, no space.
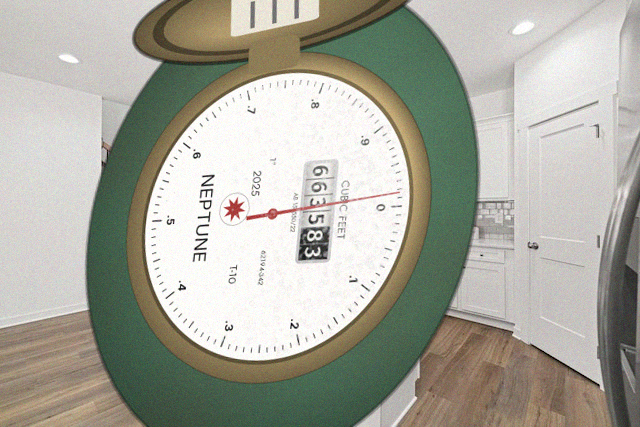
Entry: 663582.98ft³
